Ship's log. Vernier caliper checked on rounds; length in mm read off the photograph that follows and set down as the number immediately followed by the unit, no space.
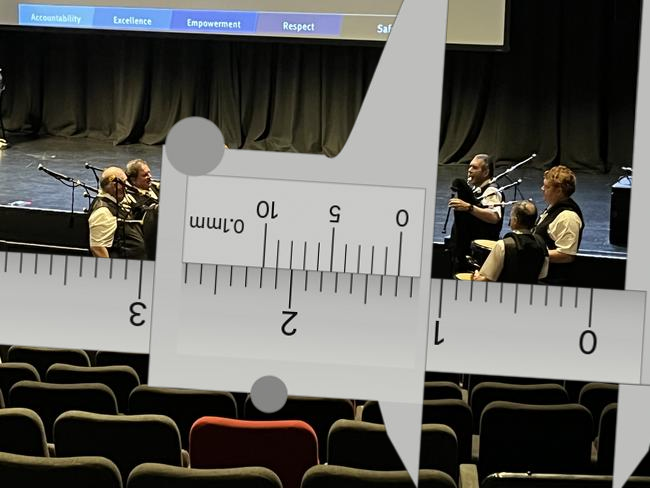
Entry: 12.9mm
